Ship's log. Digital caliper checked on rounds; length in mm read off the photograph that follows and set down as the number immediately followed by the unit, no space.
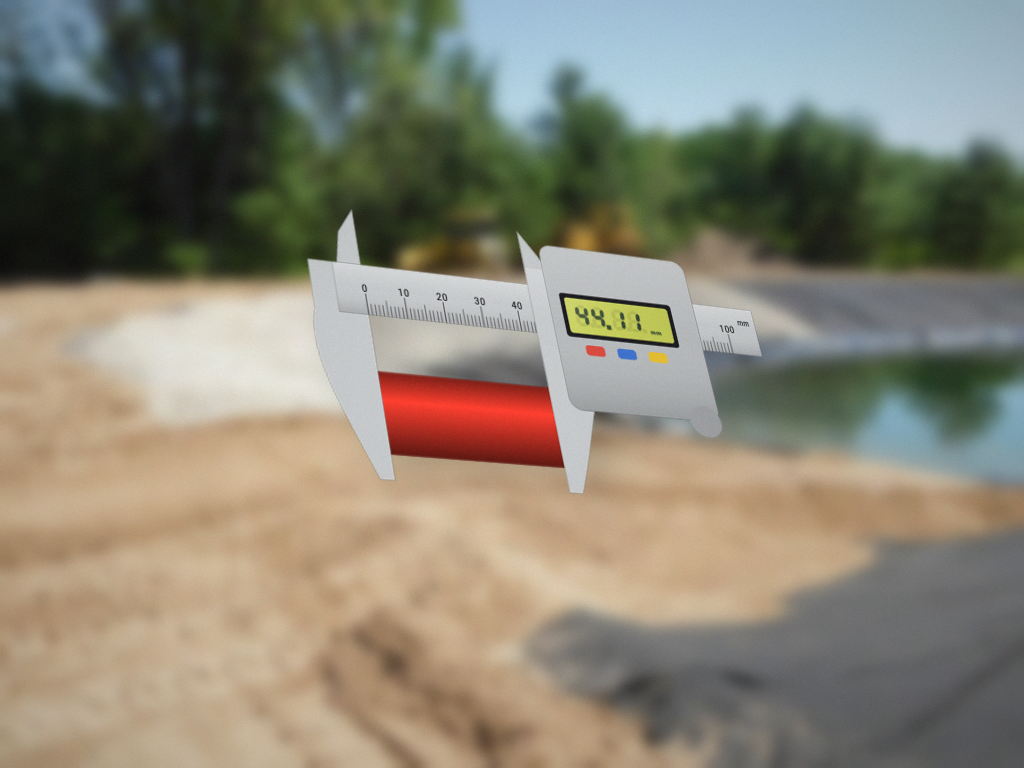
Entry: 44.11mm
